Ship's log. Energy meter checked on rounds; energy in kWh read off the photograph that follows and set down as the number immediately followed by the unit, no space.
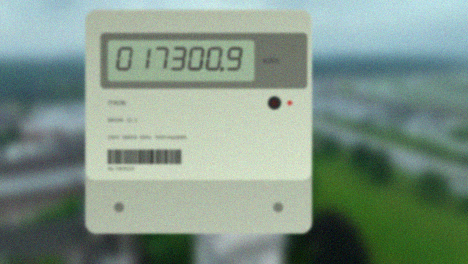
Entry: 17300.9kWh
